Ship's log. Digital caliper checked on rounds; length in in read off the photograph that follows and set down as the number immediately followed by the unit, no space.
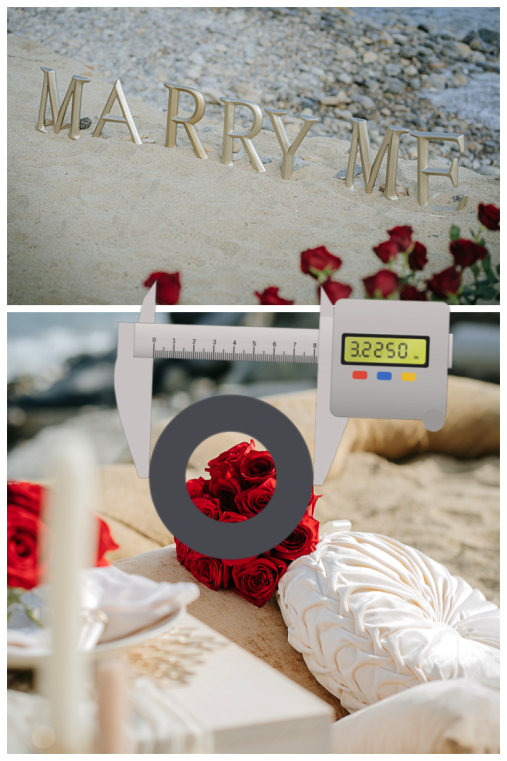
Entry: 3.2250in
